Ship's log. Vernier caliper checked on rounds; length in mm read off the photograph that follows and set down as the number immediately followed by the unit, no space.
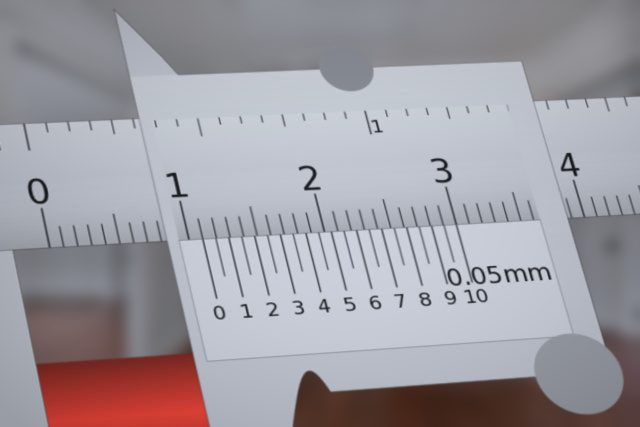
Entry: 11.0mm
